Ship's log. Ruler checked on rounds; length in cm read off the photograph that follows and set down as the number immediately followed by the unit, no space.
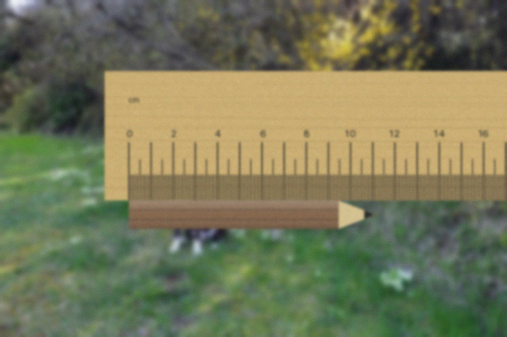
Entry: 11cm
